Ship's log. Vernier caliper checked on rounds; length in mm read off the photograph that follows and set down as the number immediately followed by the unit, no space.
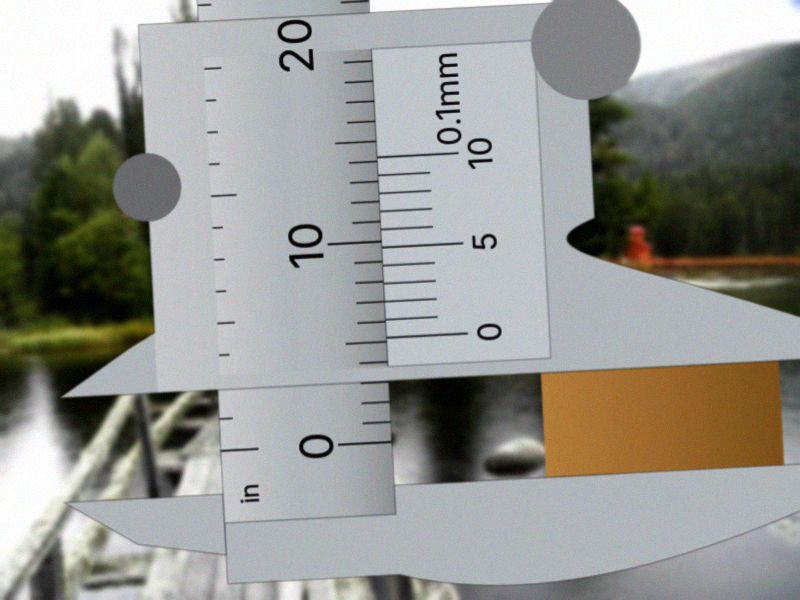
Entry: 5.2mm
